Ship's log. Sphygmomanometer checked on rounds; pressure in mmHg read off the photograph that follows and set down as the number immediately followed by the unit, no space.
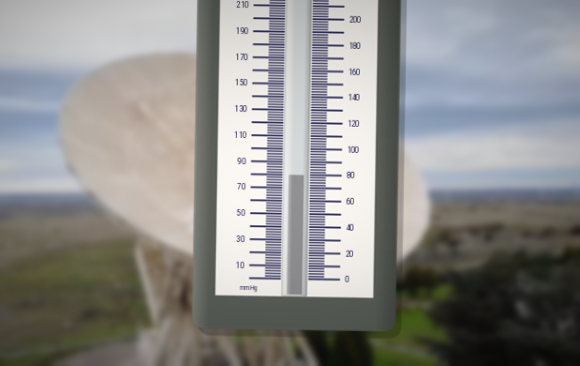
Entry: 80mmHg
